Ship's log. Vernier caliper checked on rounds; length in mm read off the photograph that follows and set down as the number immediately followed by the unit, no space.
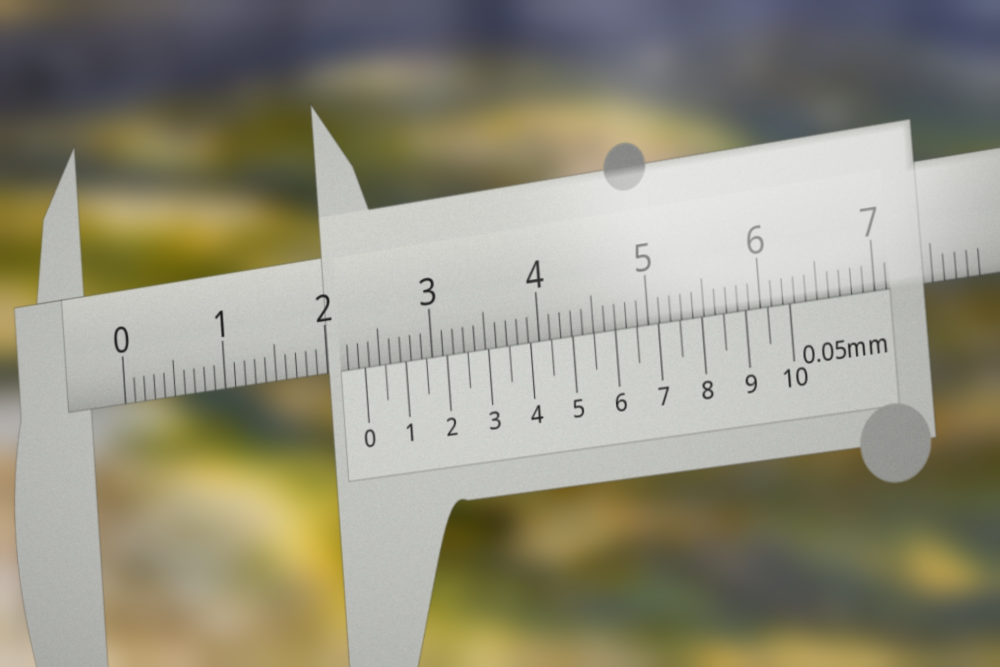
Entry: 23.6mm
